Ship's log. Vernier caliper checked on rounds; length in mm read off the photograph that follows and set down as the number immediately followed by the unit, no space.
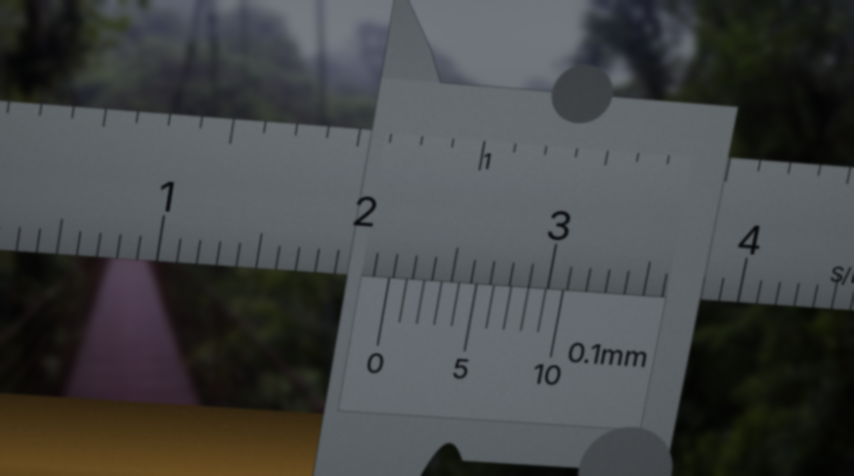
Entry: 21.8mm
